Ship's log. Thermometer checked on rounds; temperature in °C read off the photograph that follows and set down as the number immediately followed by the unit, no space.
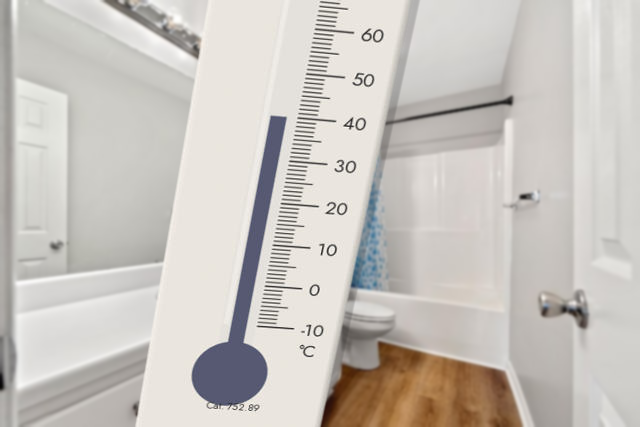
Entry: 40°C
